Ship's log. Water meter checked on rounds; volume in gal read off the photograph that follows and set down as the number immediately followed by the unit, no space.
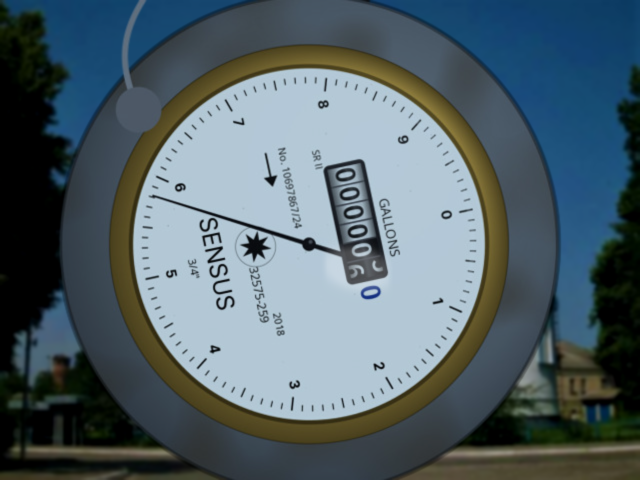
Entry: 55.8gal
